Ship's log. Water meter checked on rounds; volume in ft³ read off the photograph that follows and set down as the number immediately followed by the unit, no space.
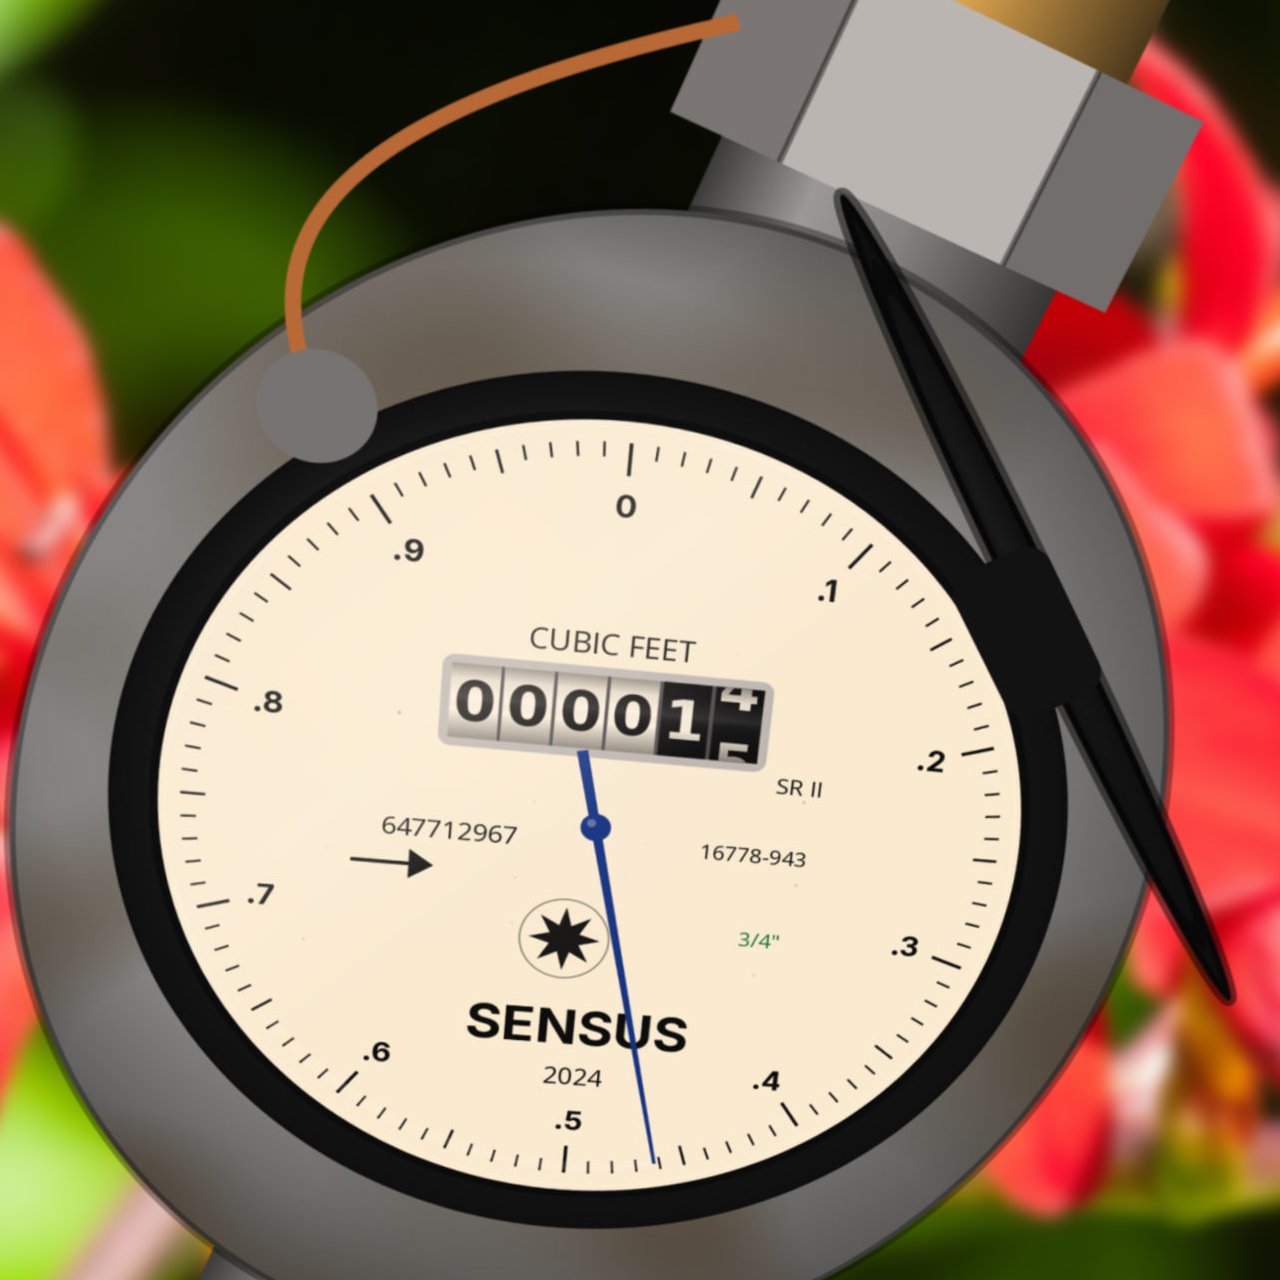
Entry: 14.46ft³
